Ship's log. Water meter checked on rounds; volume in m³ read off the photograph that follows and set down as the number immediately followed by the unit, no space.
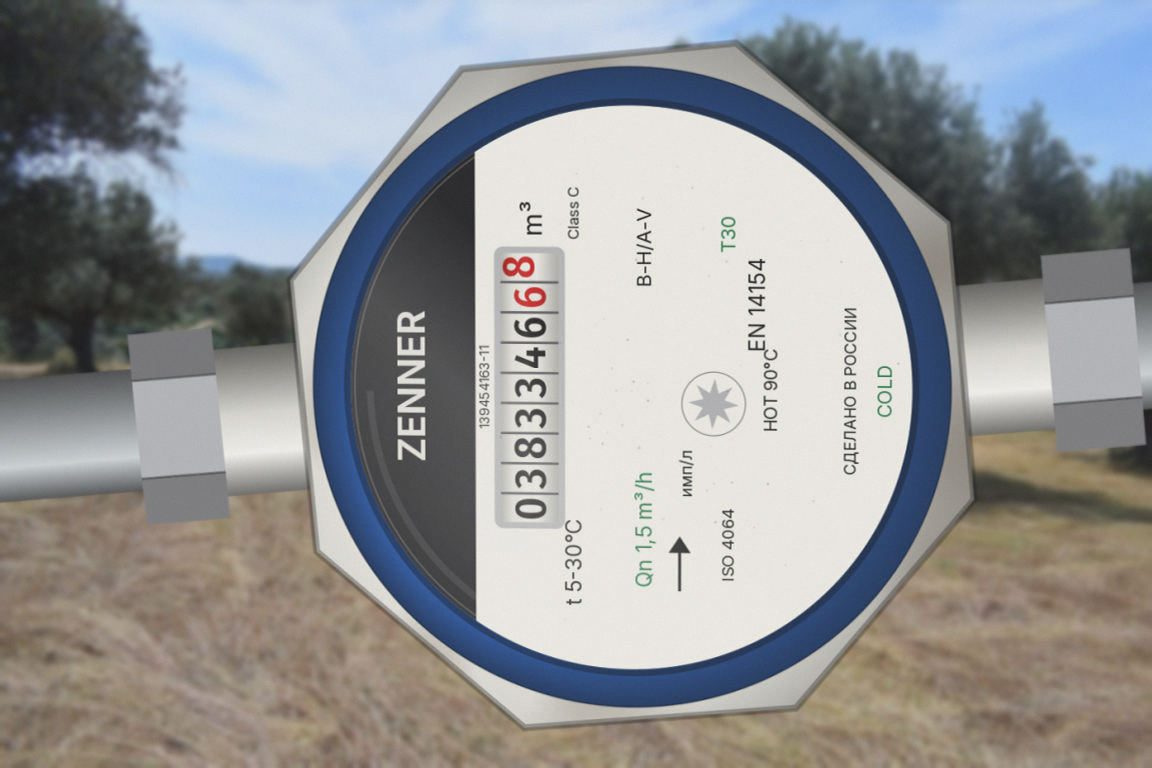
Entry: 383346.68m³
